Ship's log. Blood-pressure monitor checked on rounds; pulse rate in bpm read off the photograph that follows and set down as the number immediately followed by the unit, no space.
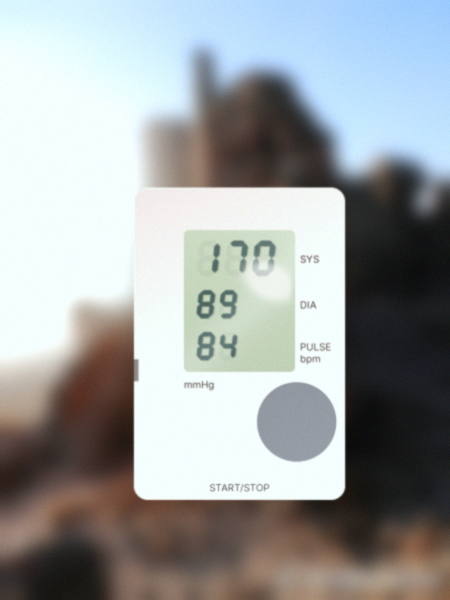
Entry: 84bpm
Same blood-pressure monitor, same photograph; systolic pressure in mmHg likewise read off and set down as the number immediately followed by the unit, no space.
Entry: 170mmHg
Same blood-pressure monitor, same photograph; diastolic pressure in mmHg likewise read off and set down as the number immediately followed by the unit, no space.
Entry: 89mmHg
